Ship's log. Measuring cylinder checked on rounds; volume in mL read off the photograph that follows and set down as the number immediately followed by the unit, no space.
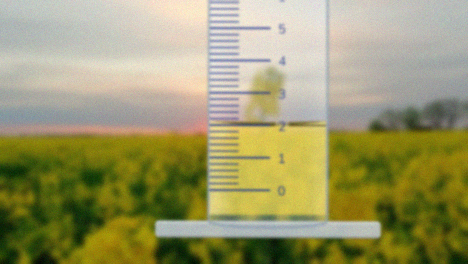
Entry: 2mL
